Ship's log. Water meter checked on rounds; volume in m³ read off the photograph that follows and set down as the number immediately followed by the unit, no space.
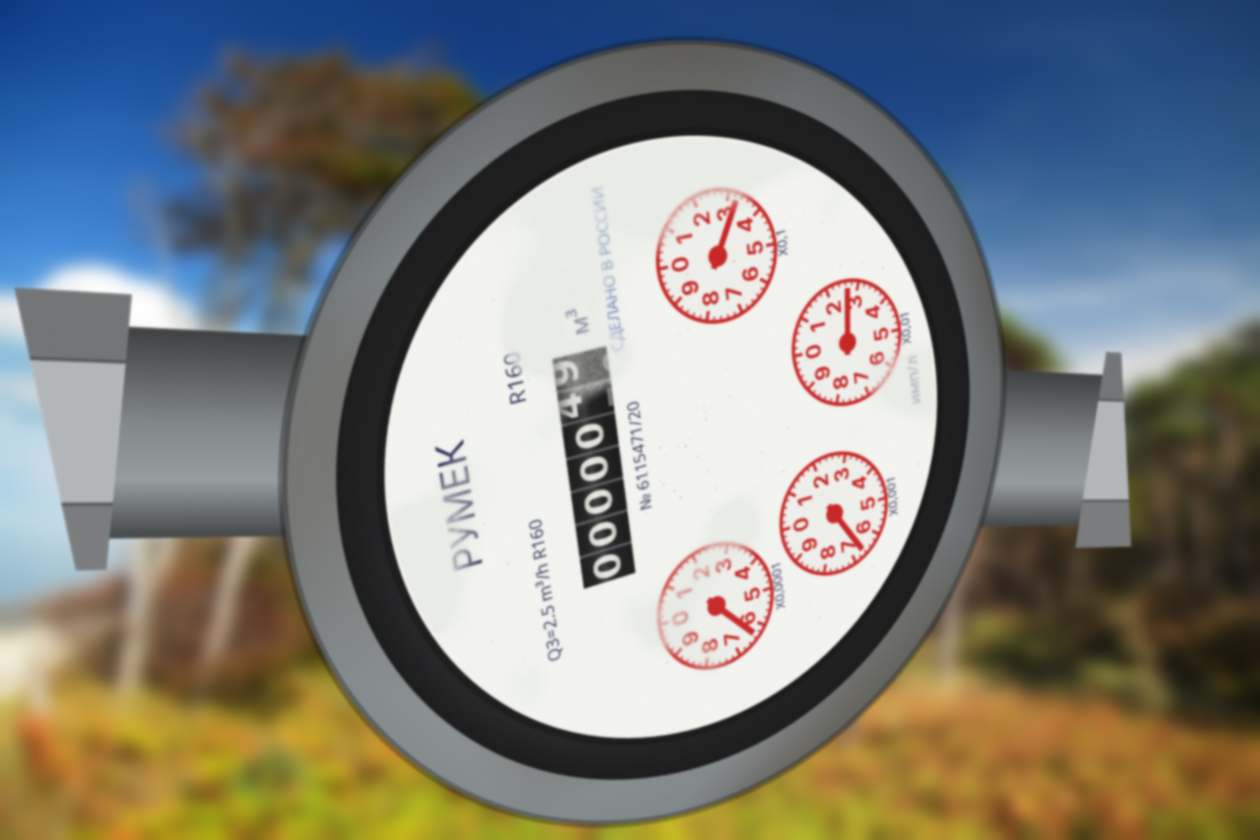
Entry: 49.3266m³
